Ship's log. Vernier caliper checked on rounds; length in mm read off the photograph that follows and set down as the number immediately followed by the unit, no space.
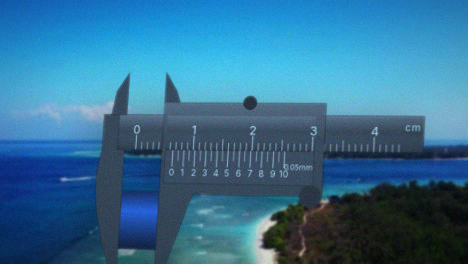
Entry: 6.5mm
